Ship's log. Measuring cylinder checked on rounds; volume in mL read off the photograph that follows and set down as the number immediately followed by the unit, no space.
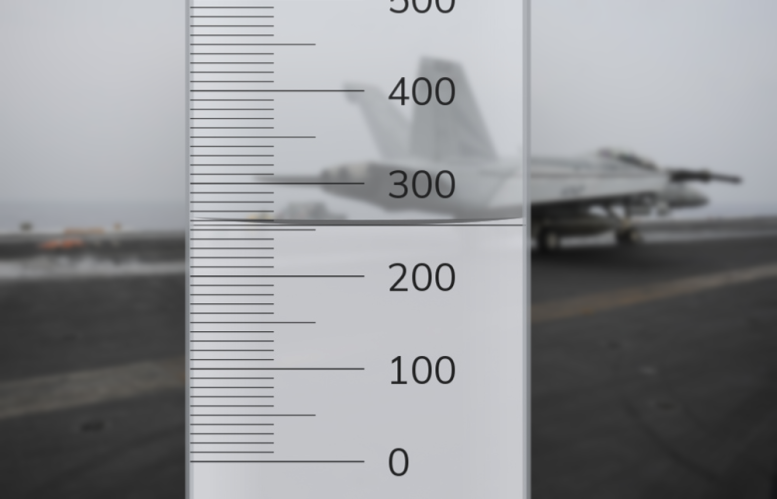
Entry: 255mL
